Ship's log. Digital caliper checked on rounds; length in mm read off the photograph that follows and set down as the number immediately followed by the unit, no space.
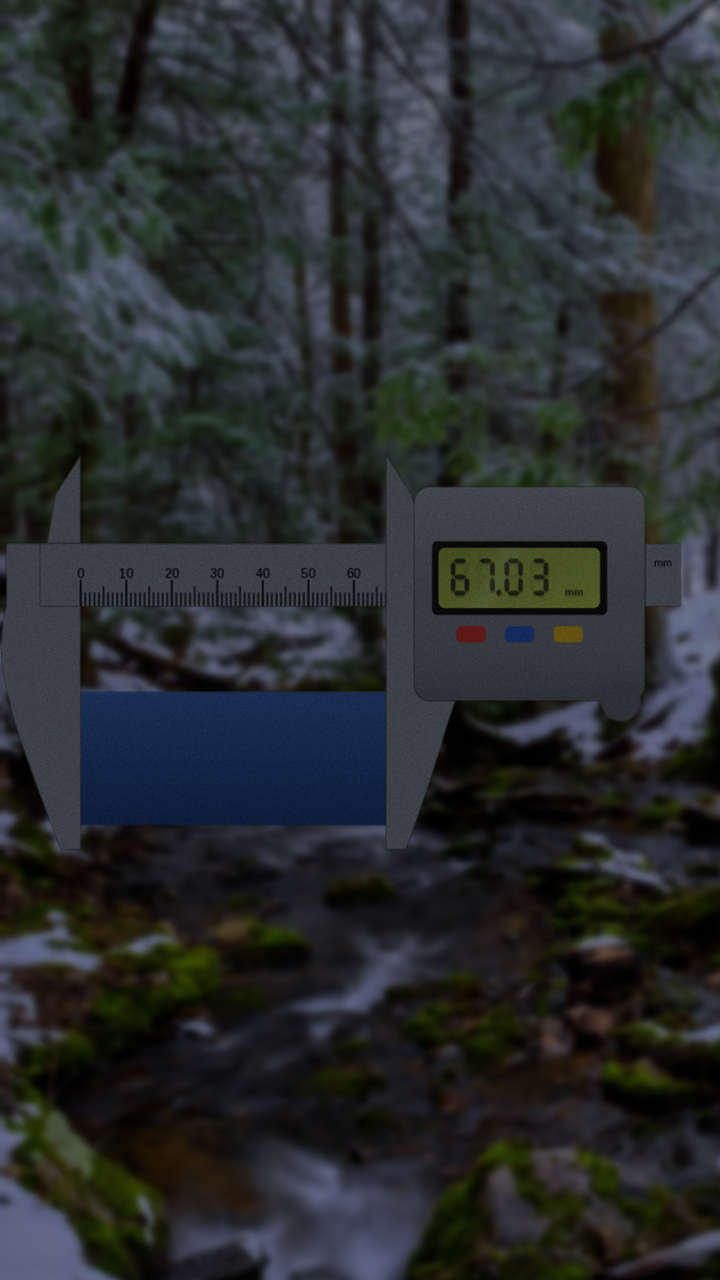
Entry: 67.03mm
